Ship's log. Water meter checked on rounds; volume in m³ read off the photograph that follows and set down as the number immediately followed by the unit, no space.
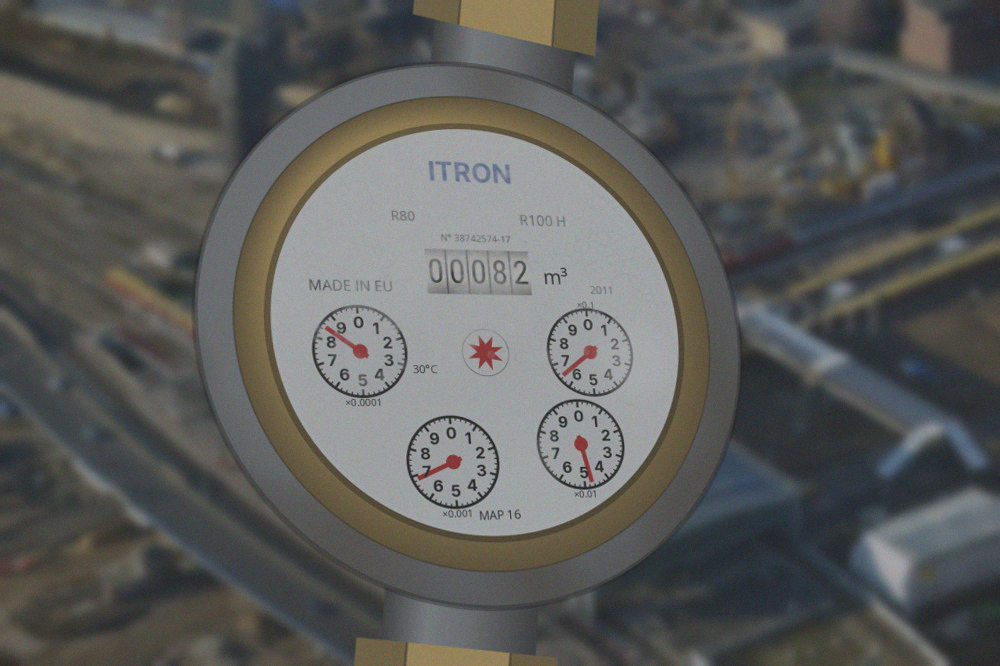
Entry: 82.6468m³
